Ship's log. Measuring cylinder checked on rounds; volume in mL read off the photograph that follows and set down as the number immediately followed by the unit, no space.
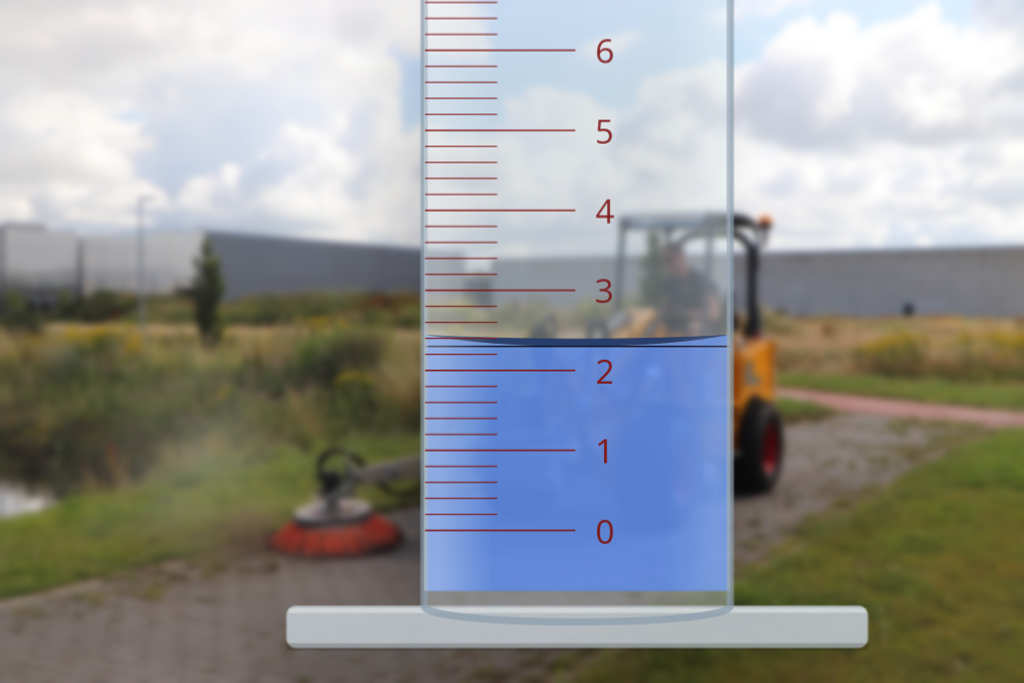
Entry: 2.3mL
